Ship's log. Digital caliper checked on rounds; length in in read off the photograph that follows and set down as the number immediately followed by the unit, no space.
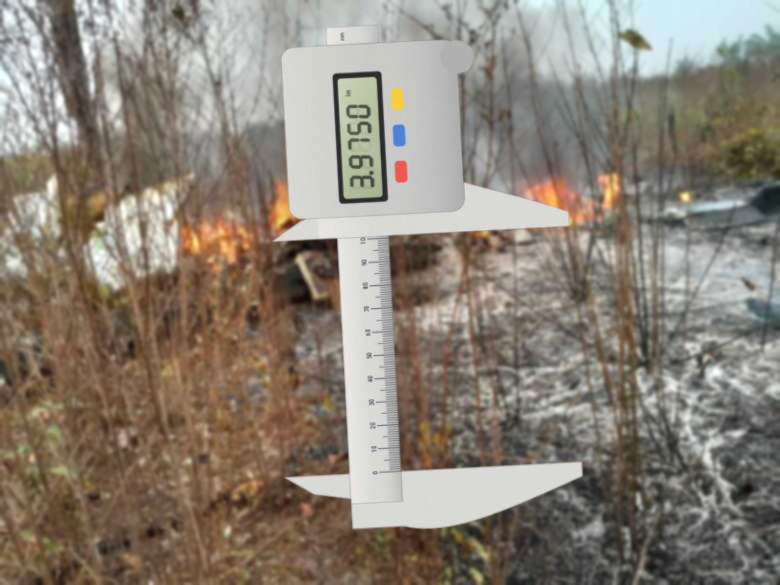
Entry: 3.9750in
